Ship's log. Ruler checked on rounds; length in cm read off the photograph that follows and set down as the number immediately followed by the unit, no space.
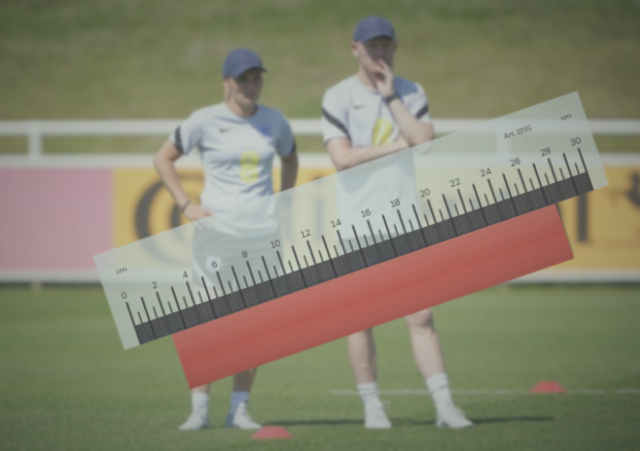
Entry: 25.5cm
